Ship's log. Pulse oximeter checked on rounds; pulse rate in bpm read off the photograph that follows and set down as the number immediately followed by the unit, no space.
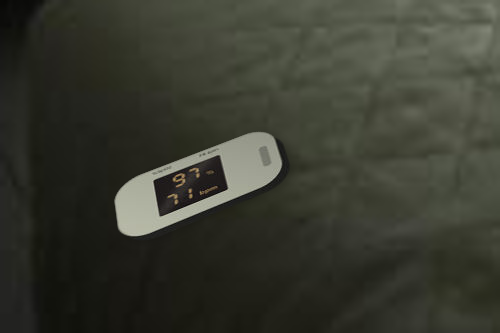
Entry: 71bpm
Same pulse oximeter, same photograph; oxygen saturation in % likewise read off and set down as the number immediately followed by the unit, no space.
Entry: 97%
